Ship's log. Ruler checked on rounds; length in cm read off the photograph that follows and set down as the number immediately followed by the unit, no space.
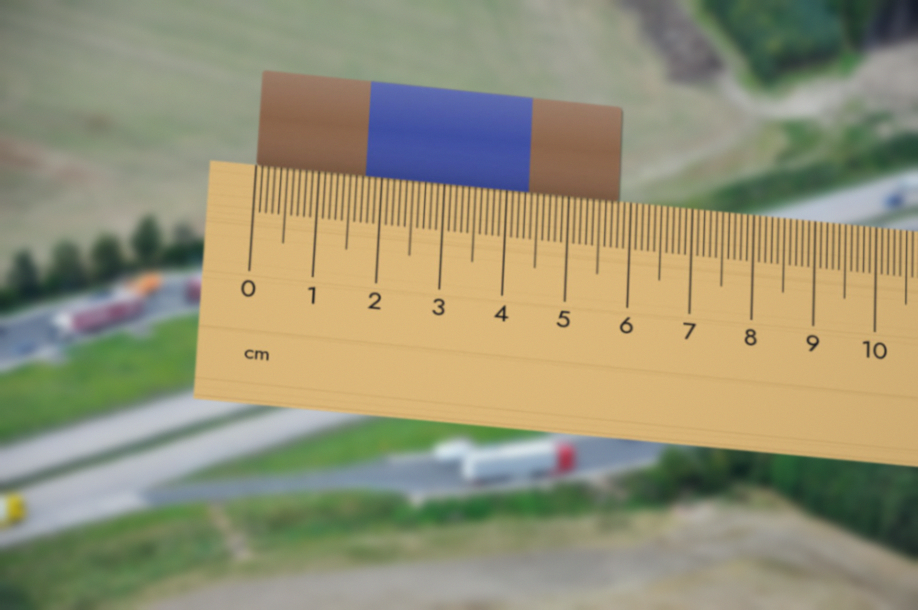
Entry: 5.8cm
